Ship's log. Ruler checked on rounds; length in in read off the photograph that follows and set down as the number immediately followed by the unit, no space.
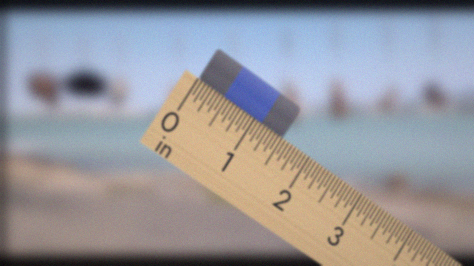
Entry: 1.5in
